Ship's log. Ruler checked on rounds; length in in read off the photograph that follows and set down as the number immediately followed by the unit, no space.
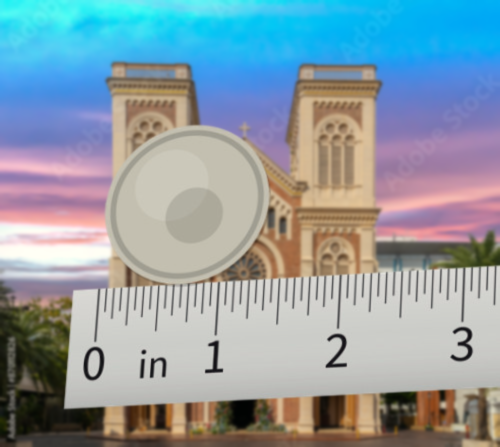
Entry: 1.375in
